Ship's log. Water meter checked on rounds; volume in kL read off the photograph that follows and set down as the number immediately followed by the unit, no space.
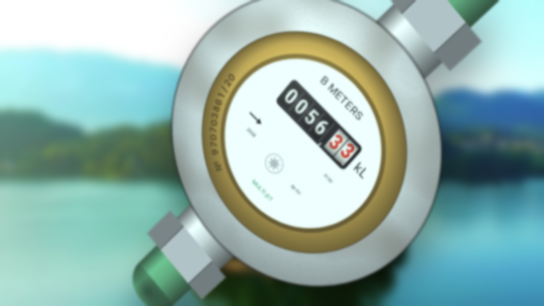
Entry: 56.33kL
